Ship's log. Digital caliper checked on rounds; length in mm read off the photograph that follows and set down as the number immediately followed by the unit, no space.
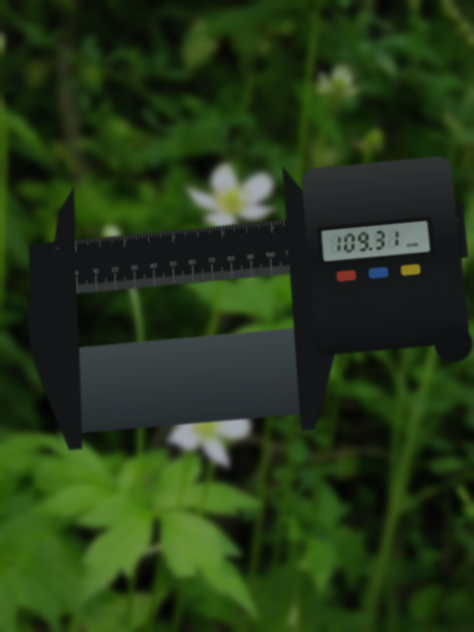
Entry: 109.31mm
